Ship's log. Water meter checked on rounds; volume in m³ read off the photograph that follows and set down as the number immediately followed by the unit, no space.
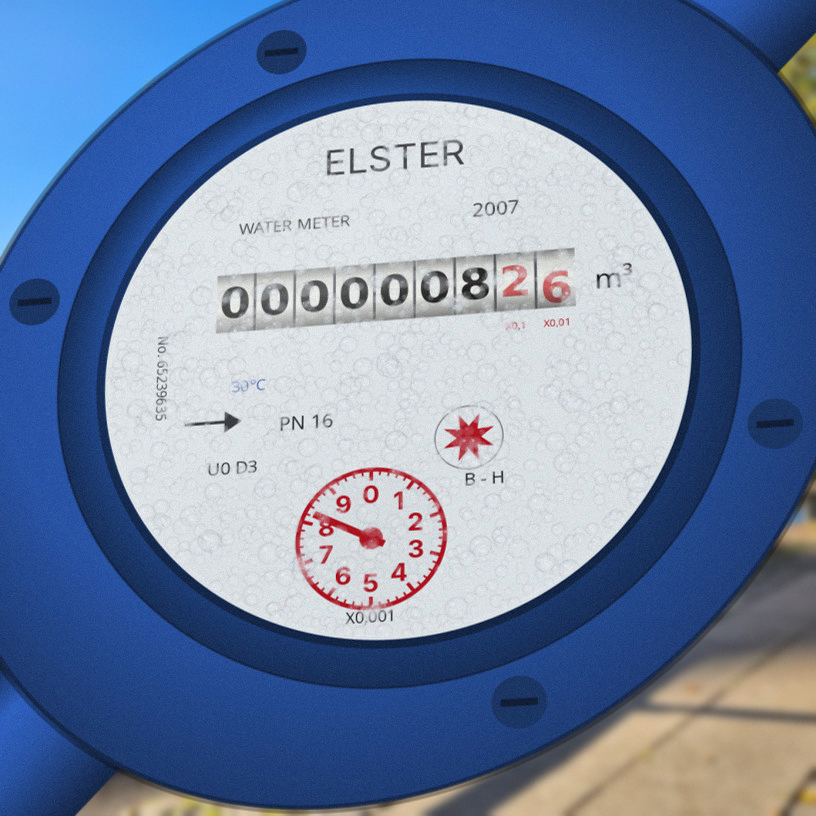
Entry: 8.258m³
